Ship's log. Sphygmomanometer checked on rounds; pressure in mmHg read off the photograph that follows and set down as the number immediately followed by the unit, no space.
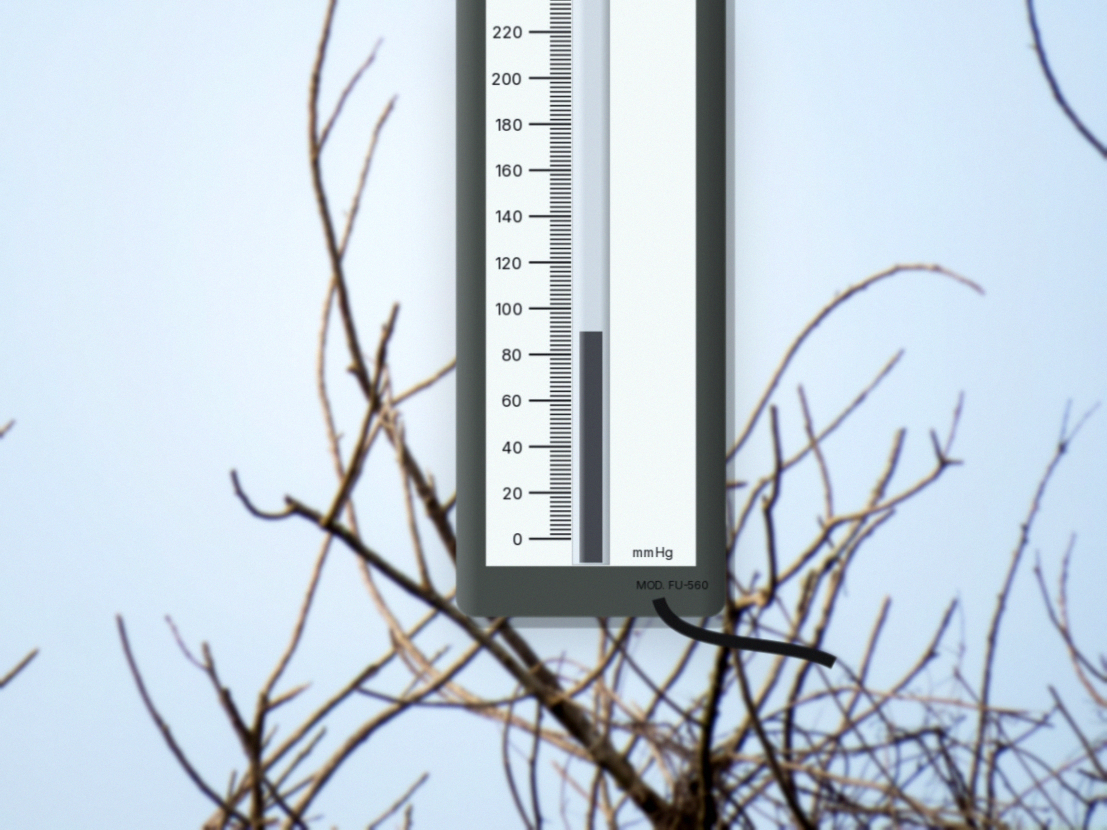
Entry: 90mmHg
